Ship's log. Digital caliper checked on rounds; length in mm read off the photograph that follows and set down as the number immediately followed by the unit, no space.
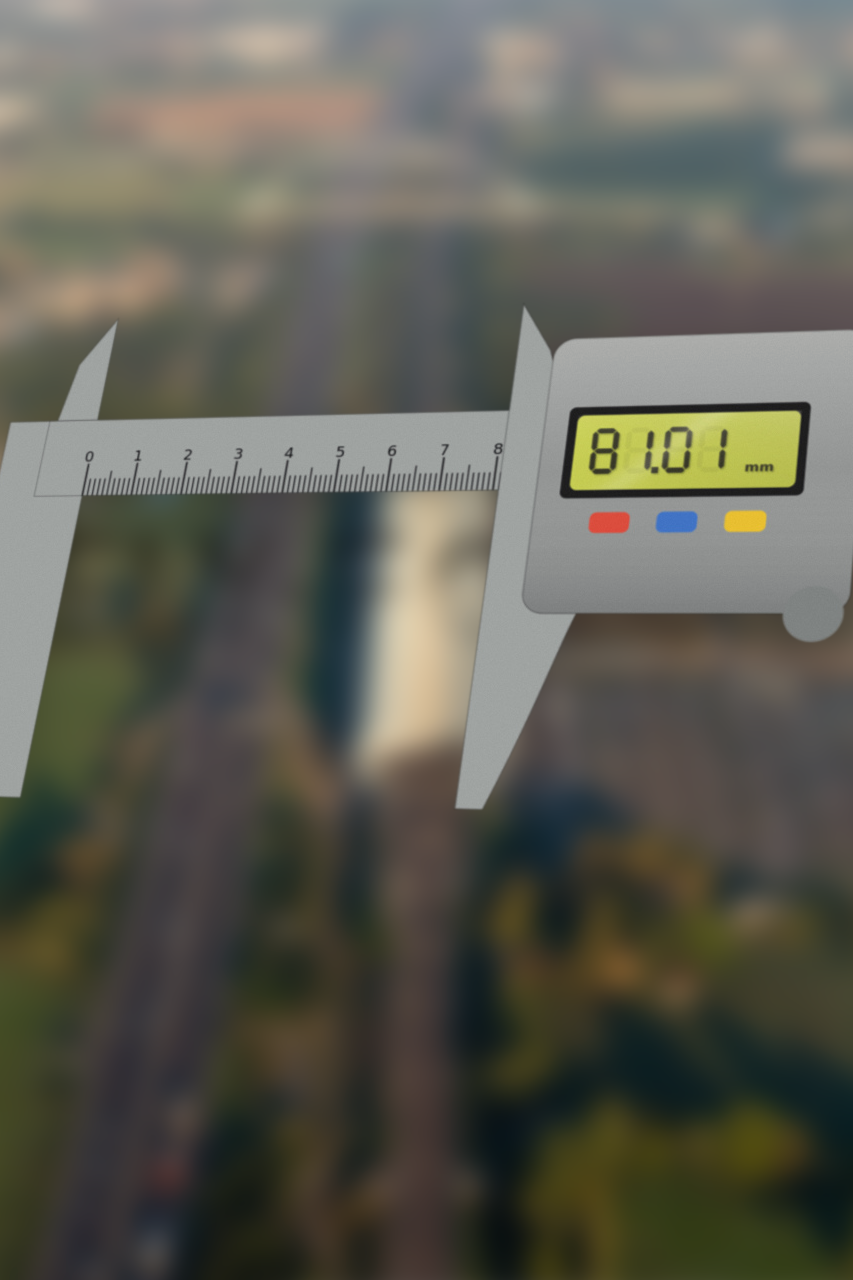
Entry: 81.01mm
